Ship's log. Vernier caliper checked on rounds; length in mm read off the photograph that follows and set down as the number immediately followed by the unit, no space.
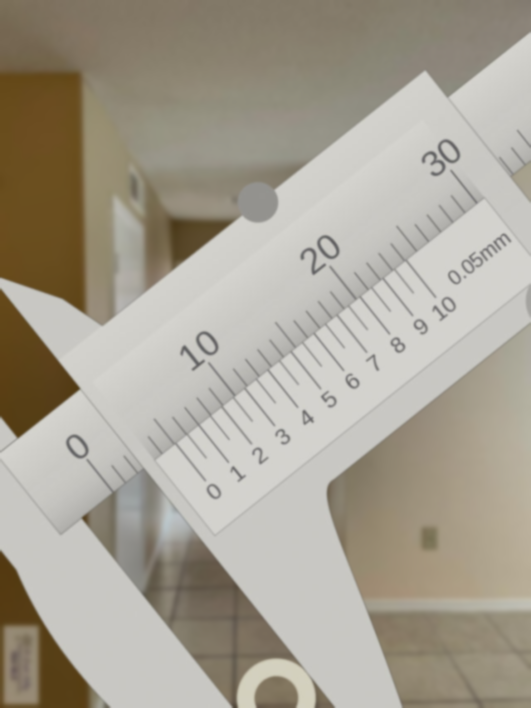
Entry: 5.1mm
